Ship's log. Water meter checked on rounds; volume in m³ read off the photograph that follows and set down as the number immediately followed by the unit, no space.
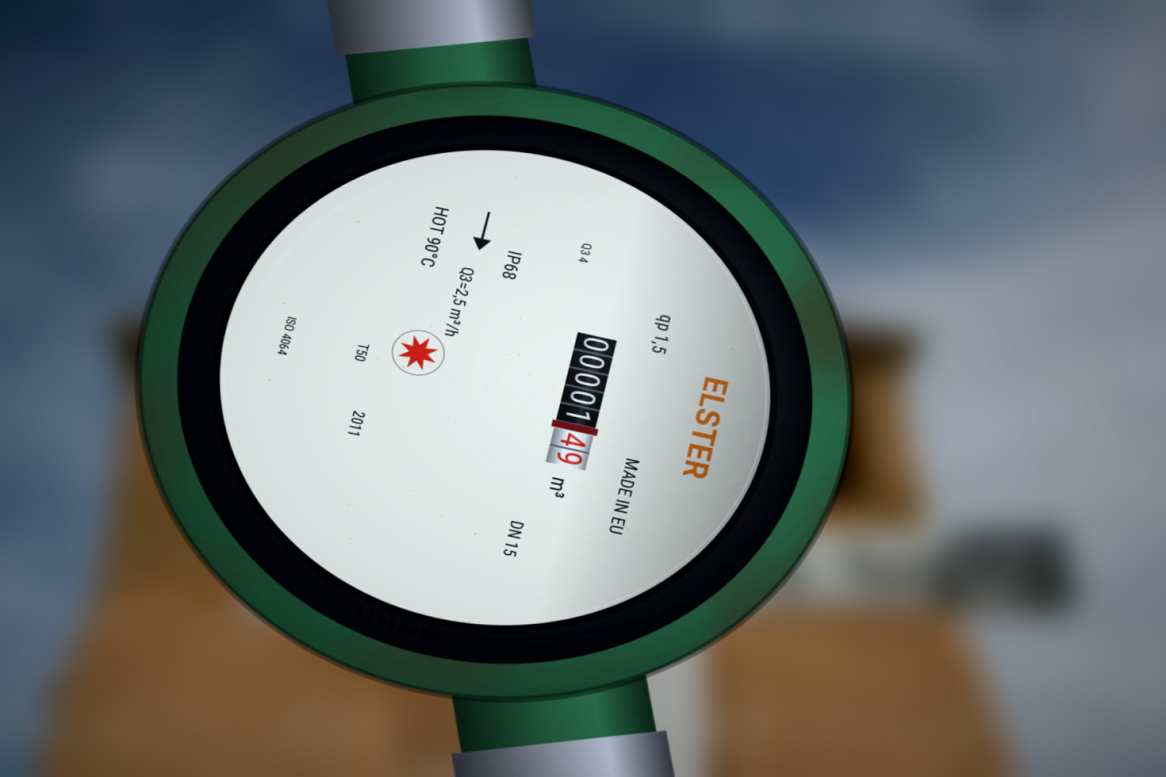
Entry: 1.49m³
